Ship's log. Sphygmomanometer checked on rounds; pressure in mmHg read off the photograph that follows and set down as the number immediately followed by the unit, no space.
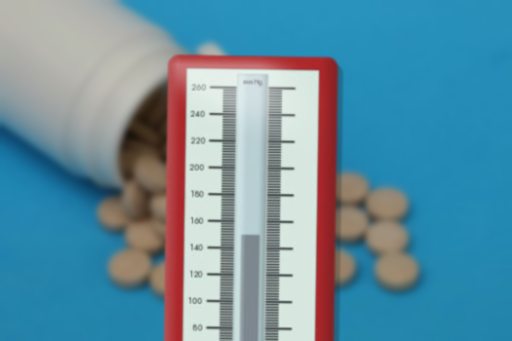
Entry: 150mmHg
